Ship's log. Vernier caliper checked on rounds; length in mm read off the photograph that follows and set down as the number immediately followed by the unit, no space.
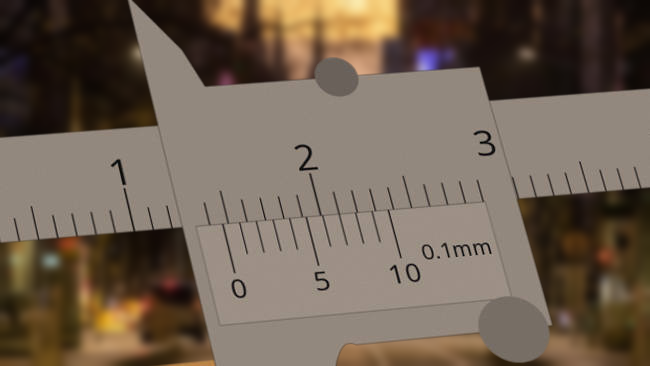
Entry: 14.7mm
